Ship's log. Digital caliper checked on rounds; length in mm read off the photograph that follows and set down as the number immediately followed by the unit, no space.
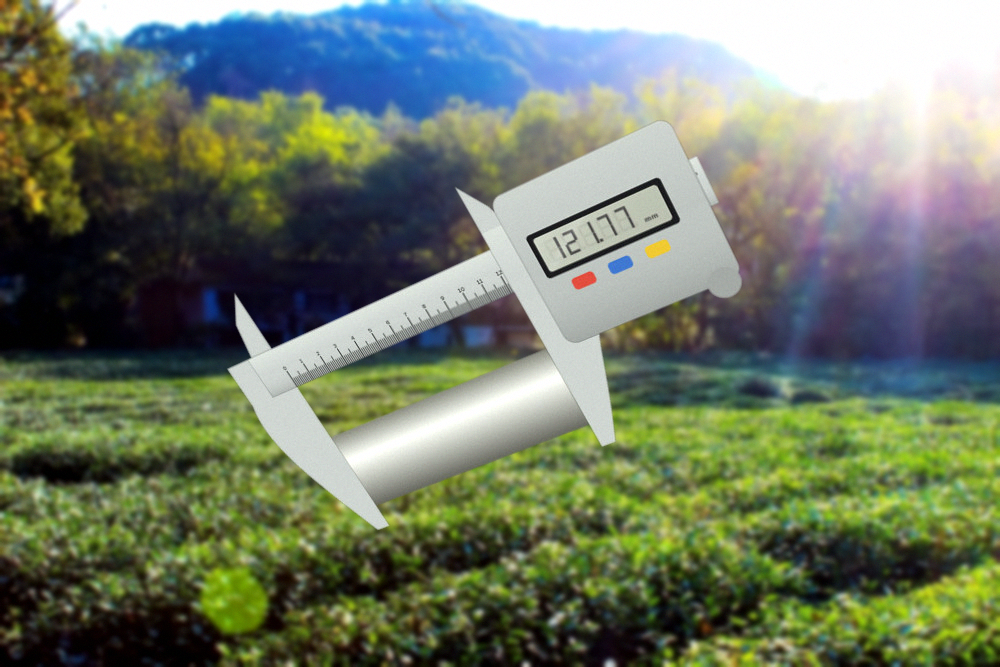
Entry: 121.77mm
